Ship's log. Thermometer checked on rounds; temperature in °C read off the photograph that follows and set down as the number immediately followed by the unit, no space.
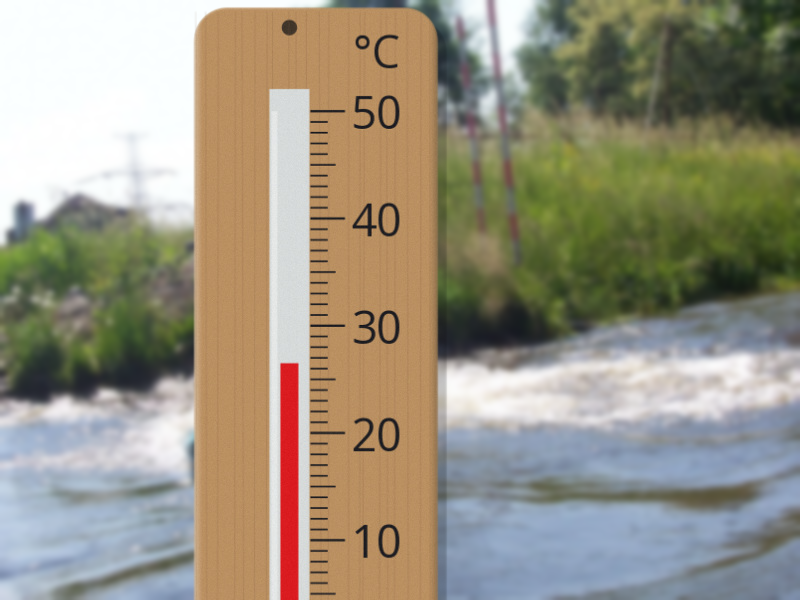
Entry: 26.5°C
